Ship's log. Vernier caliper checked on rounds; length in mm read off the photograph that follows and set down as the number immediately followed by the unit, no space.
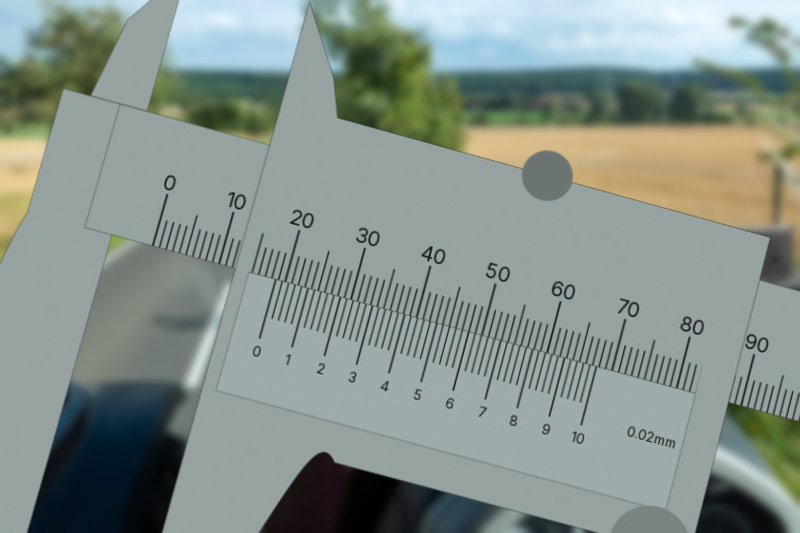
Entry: 18.6mm
